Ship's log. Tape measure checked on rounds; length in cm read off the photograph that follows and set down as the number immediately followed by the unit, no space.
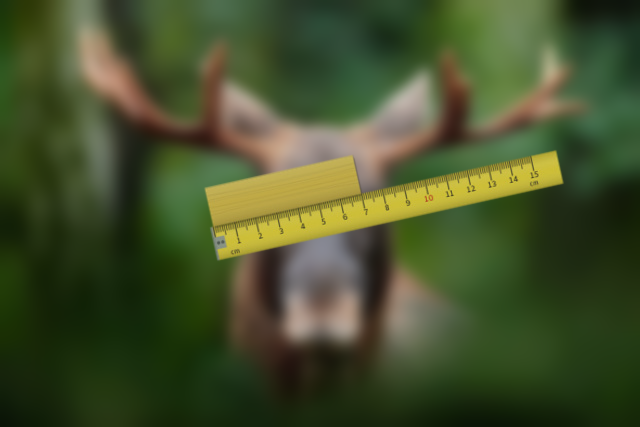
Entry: 7cm
